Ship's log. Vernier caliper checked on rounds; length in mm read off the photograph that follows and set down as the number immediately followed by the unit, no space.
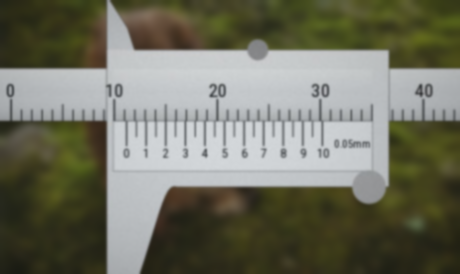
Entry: 11.2mm
